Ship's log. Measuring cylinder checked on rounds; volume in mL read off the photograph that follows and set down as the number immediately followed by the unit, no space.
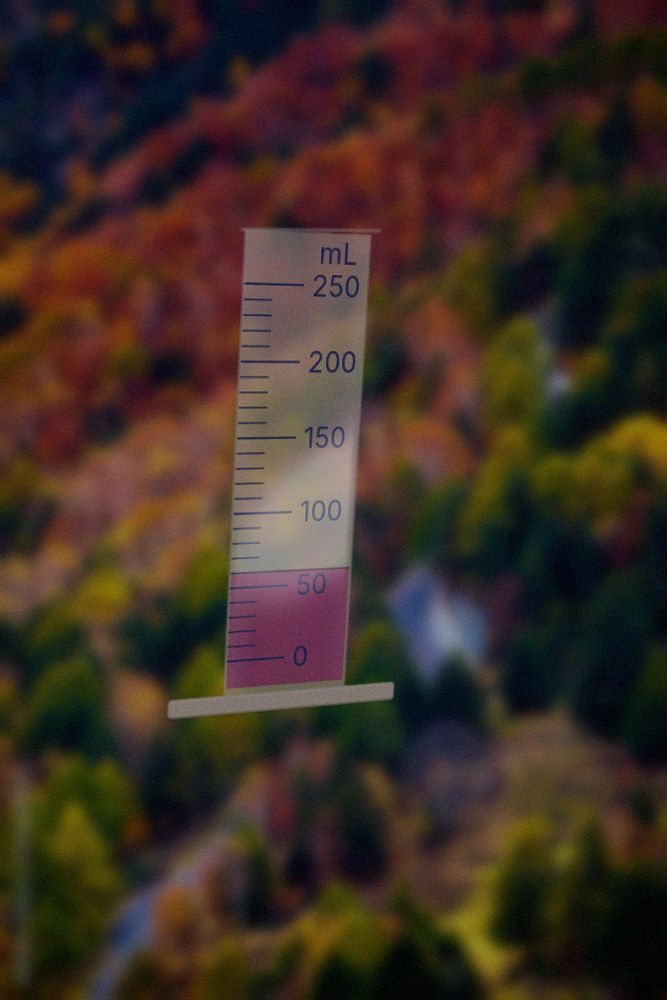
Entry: 60mL
